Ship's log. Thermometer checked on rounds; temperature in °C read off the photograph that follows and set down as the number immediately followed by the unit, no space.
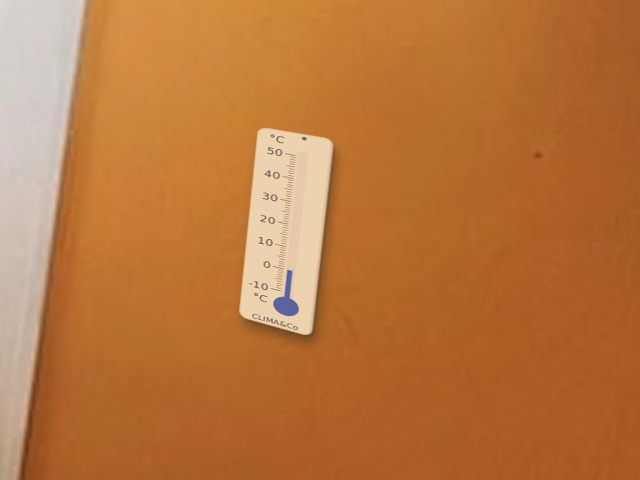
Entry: 0°C
